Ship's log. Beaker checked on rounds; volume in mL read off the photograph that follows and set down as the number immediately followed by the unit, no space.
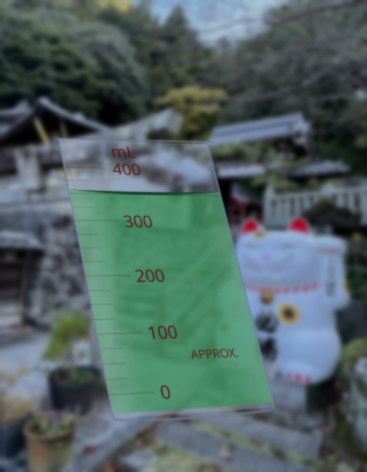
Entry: 350mL
